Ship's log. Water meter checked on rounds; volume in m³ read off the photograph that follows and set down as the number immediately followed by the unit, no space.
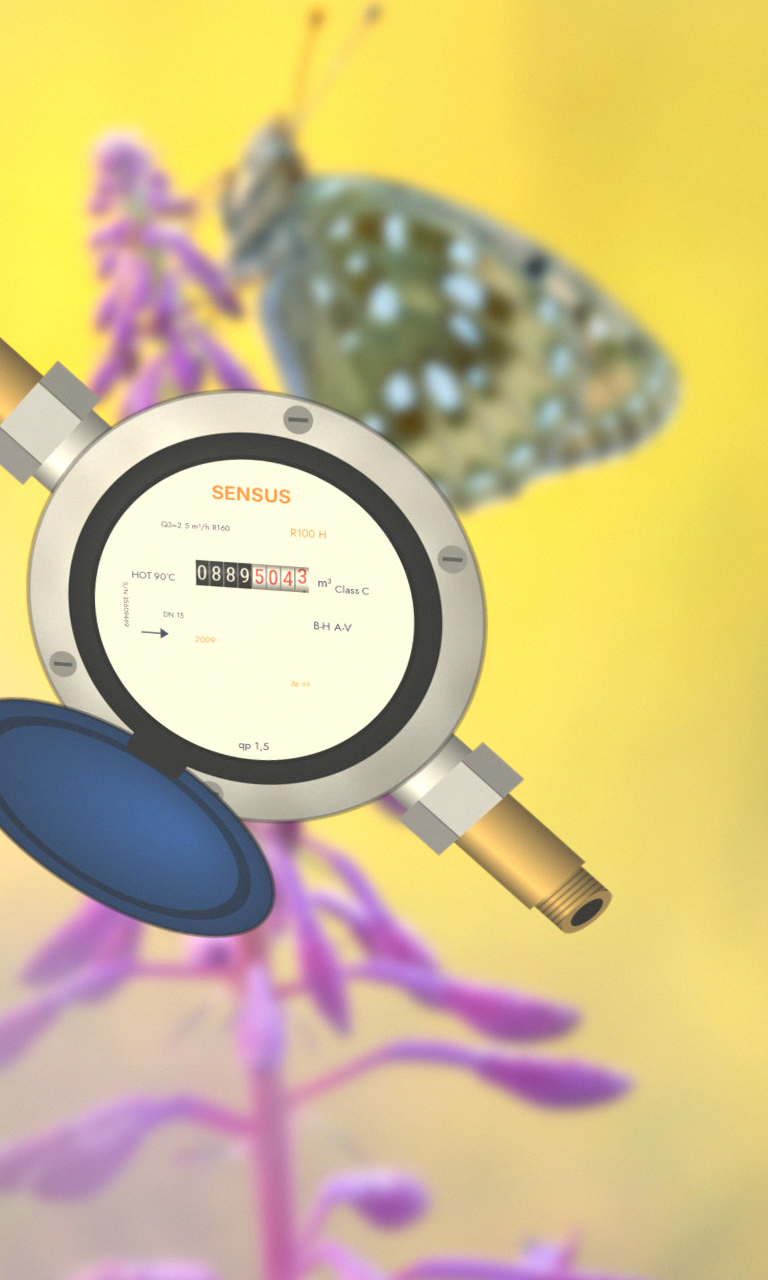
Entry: 889.5043m³
